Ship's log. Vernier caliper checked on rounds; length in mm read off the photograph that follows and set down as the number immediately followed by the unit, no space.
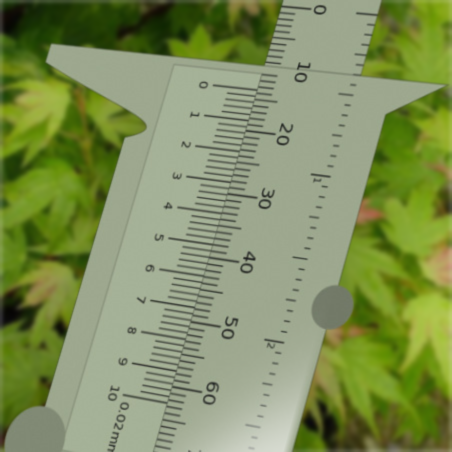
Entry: 13.5mm
